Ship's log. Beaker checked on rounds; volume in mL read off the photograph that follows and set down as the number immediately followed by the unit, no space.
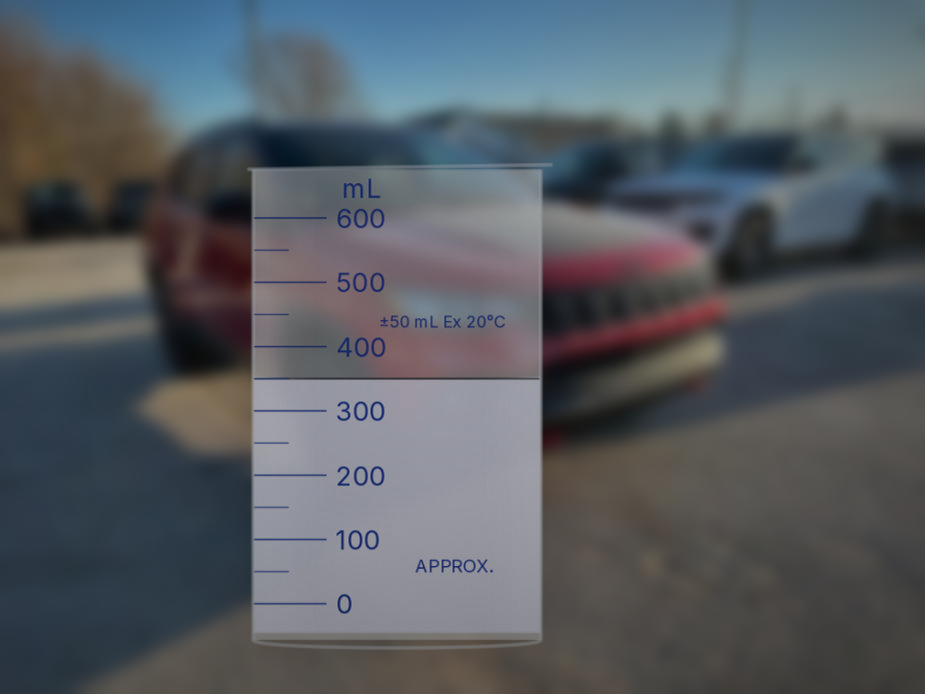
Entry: 350mL
